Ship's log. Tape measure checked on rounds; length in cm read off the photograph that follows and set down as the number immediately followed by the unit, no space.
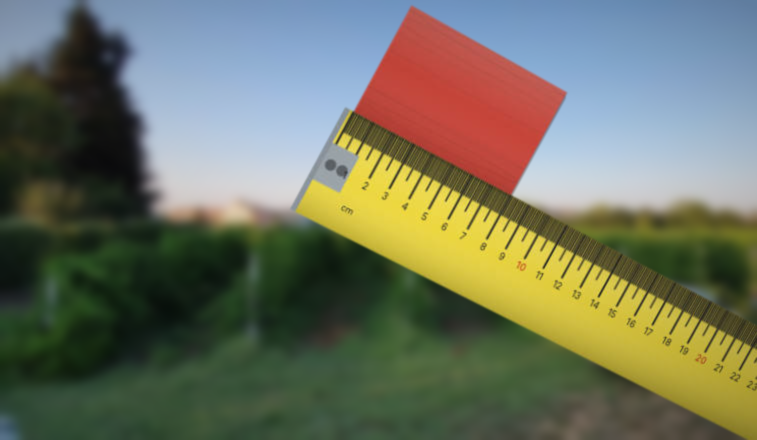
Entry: 8cm
